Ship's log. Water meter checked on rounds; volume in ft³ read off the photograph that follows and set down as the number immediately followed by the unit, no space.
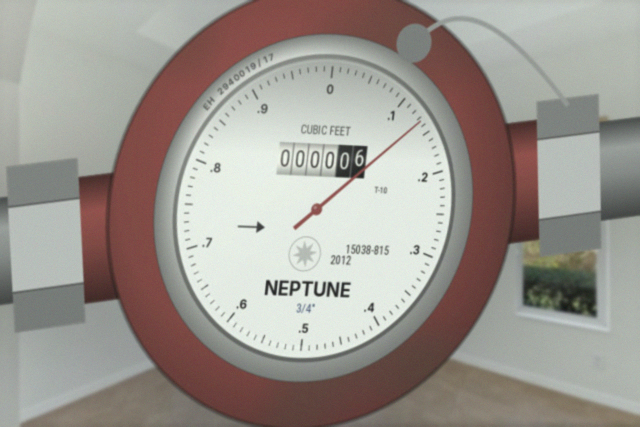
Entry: 6.13ft³
